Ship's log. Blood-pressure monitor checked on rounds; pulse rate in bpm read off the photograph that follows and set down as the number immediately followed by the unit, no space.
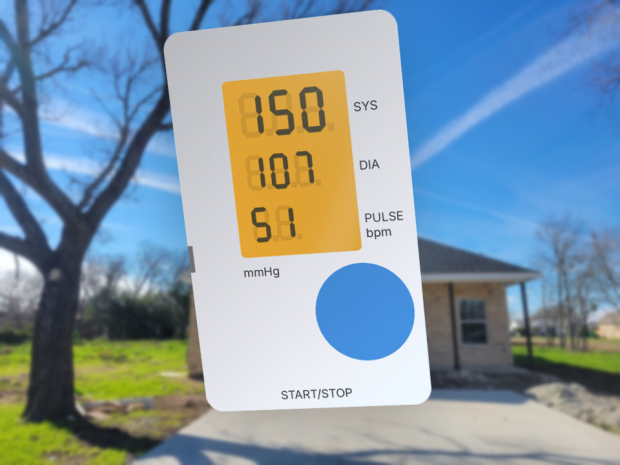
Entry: 51bpm
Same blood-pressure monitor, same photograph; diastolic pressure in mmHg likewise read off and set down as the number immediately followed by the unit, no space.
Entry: 107mmHg
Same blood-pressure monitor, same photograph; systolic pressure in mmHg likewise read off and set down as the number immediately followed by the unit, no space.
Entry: 150mmHg
